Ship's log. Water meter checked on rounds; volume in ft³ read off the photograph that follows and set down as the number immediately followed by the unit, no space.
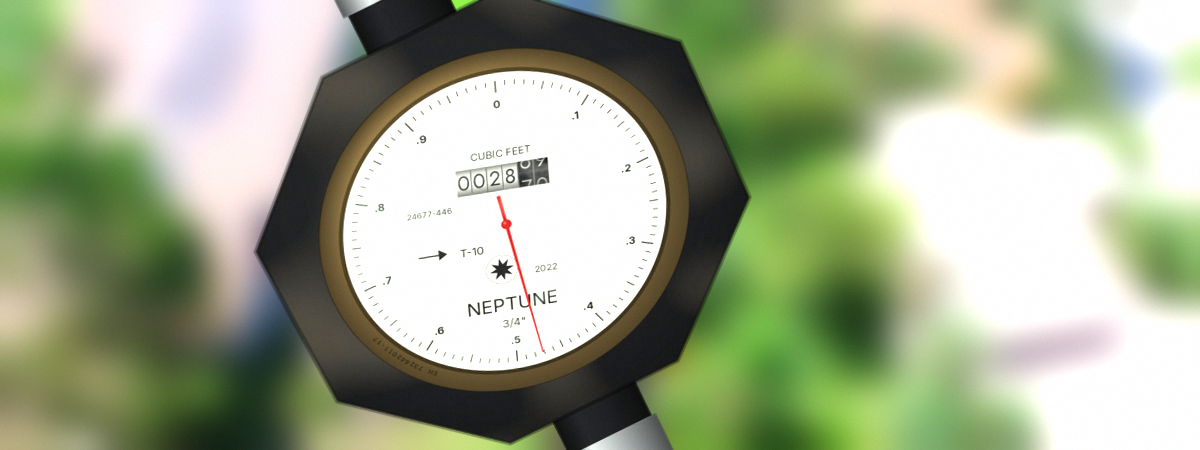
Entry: 2869.47ft³
